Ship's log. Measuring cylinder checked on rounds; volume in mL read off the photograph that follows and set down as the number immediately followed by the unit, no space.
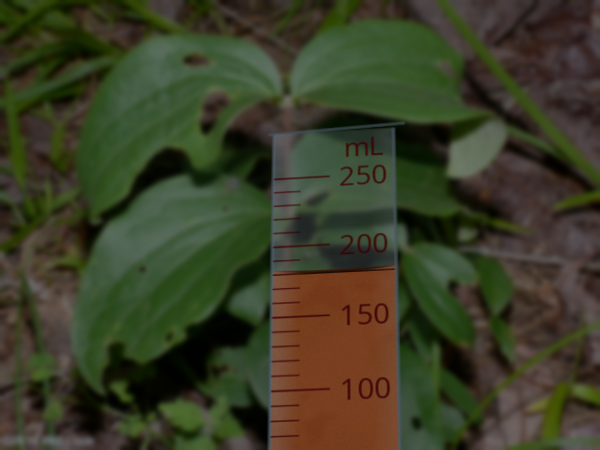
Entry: 180mL
